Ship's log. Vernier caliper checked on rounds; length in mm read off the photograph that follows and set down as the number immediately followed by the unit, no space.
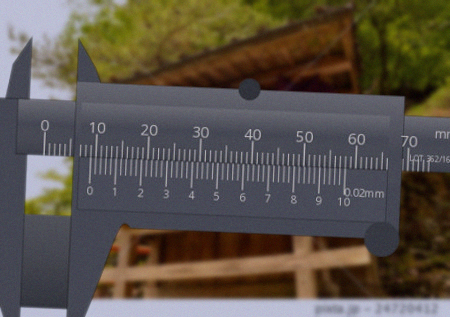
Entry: 9.0mm
